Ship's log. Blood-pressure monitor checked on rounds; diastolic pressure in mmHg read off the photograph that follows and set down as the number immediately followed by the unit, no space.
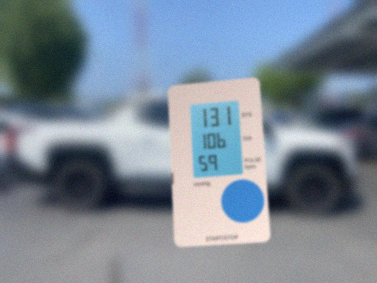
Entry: 106mmHg
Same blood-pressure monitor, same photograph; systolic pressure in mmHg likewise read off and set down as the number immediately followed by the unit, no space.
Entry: 131mmHg
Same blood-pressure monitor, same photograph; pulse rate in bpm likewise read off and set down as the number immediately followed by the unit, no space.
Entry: 59bpm
